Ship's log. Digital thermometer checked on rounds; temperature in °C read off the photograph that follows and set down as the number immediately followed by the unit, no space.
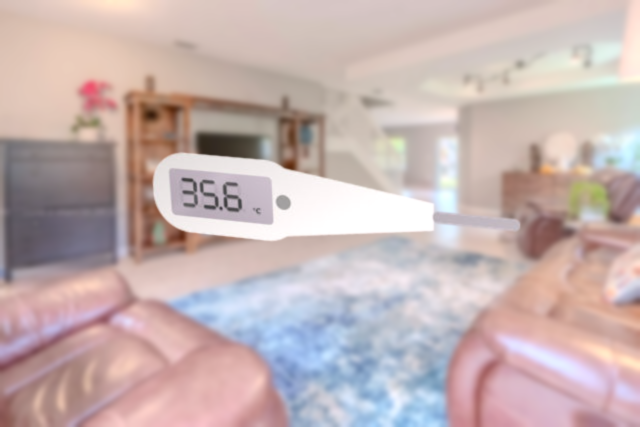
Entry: 35.6°C
